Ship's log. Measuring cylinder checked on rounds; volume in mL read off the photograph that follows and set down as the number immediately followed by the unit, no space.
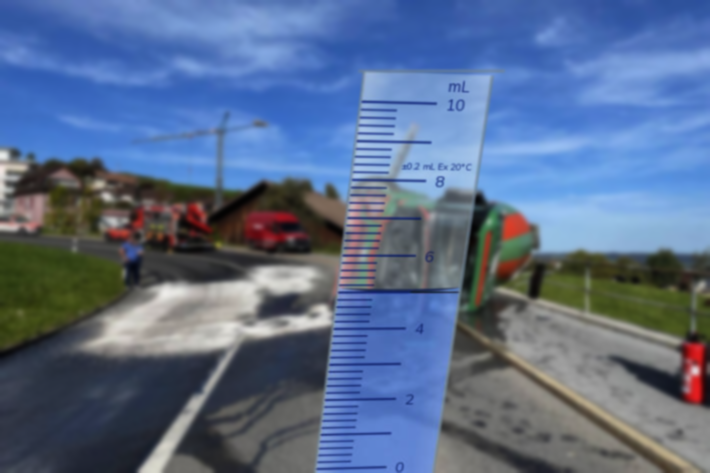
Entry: 5mL
